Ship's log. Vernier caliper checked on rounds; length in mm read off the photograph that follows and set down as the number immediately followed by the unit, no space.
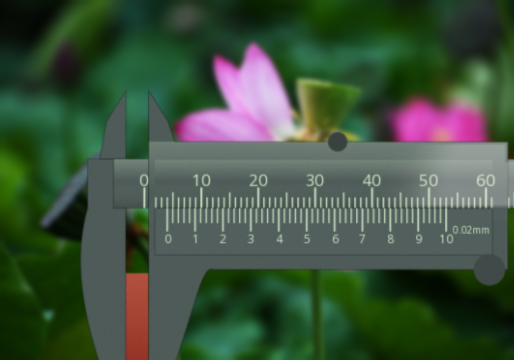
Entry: 4.0mm
